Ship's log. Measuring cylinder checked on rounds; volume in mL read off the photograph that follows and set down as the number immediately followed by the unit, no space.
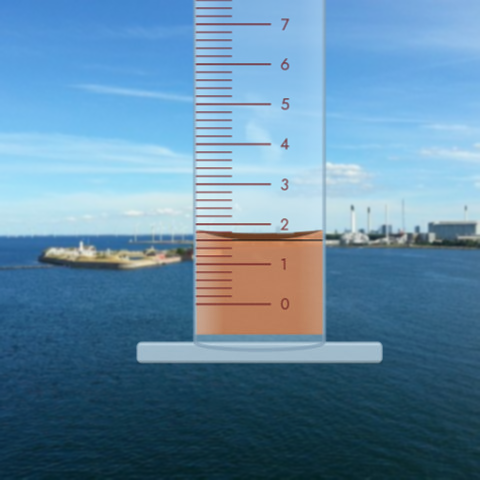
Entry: 1.6mL
